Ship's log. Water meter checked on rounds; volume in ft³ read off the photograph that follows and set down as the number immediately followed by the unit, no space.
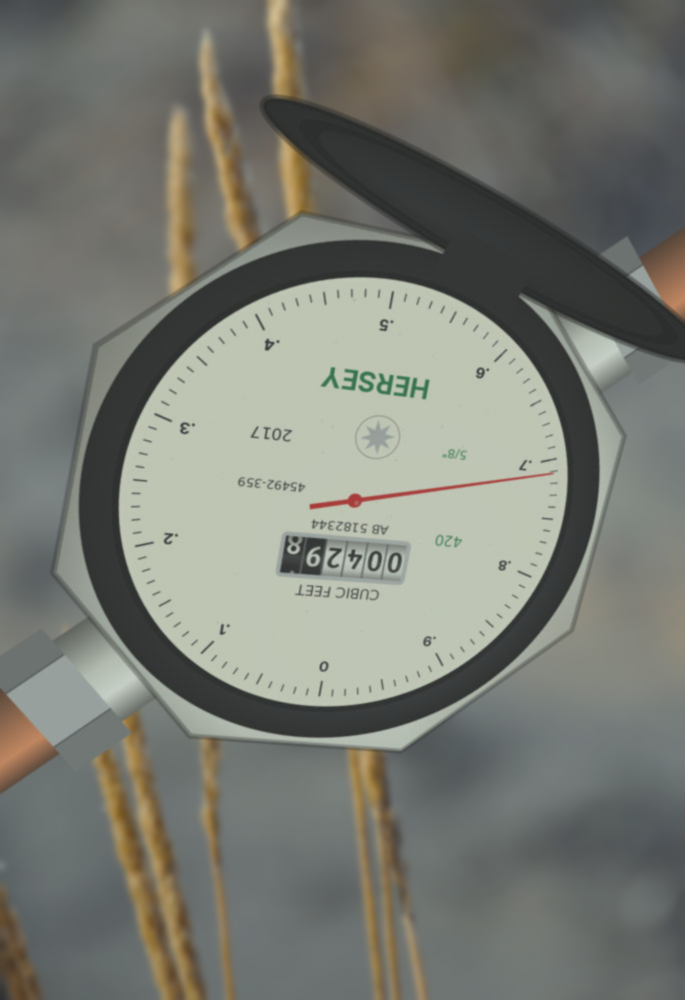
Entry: 4297.71ft³
